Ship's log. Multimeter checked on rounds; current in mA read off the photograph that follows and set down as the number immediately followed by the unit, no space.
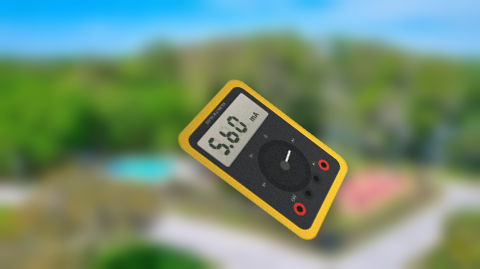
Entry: 5.60mA
